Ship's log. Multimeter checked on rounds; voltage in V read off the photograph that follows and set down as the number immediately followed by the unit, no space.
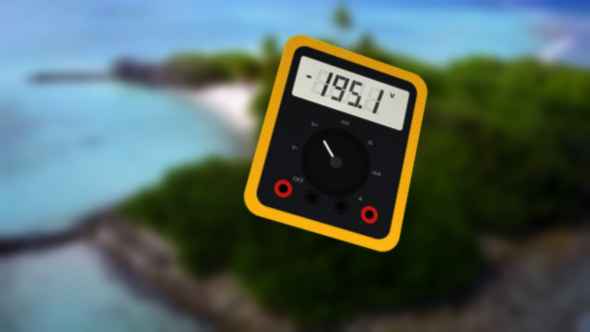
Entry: -195.1V
